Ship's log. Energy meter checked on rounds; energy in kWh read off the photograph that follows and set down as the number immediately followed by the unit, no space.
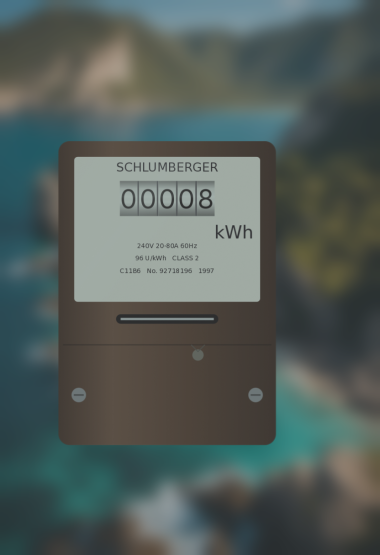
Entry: 8kWh
